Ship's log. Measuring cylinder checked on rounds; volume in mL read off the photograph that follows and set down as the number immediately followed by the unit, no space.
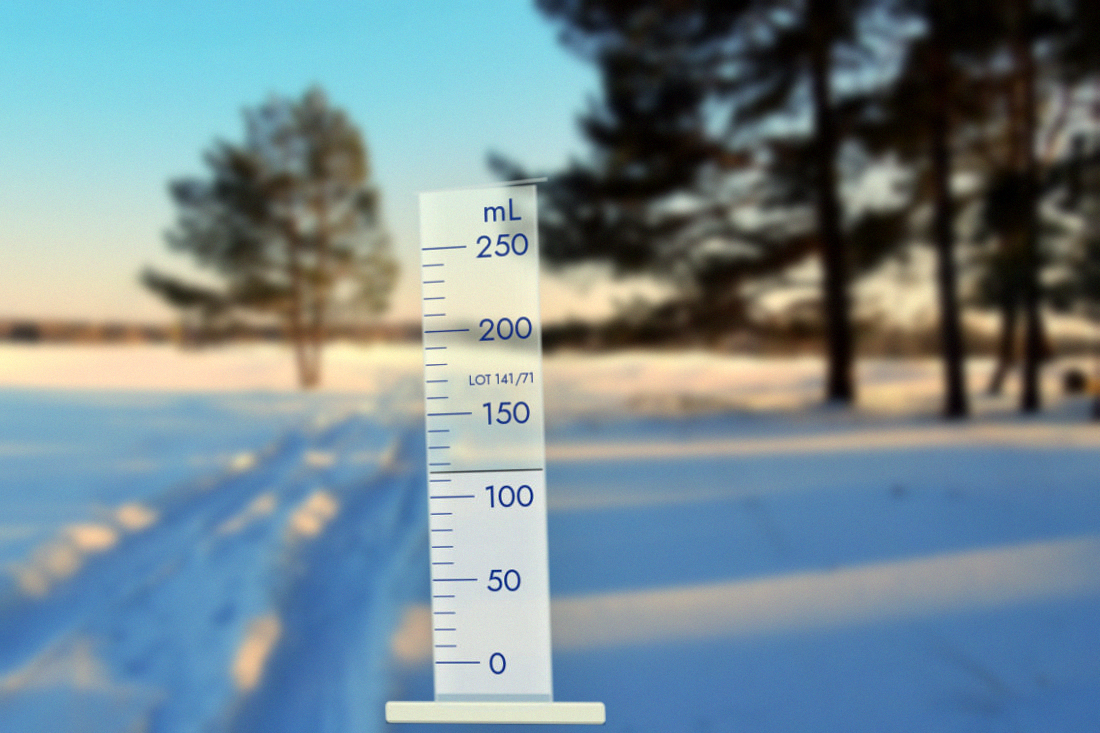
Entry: 115mL
